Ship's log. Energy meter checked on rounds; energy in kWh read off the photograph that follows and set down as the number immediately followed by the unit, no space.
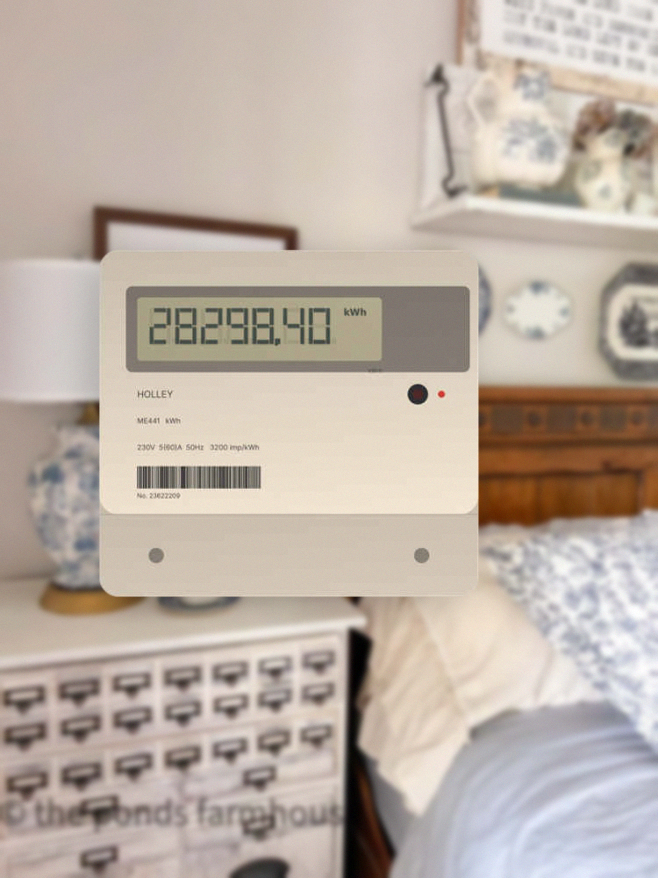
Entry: 28298.40kWh
